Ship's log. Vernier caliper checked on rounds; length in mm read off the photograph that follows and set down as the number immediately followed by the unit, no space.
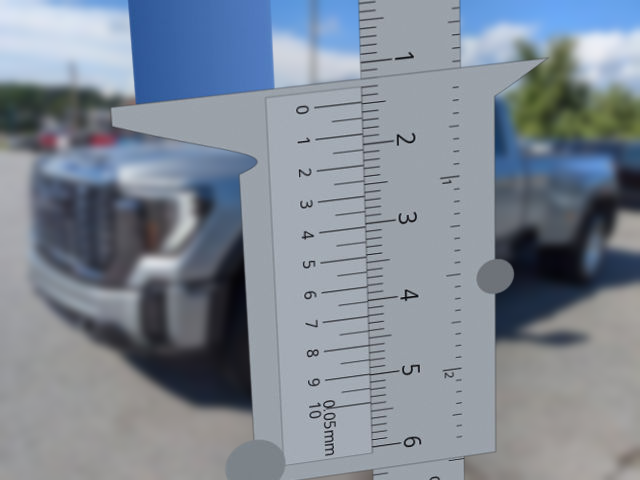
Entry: 14.8mm
